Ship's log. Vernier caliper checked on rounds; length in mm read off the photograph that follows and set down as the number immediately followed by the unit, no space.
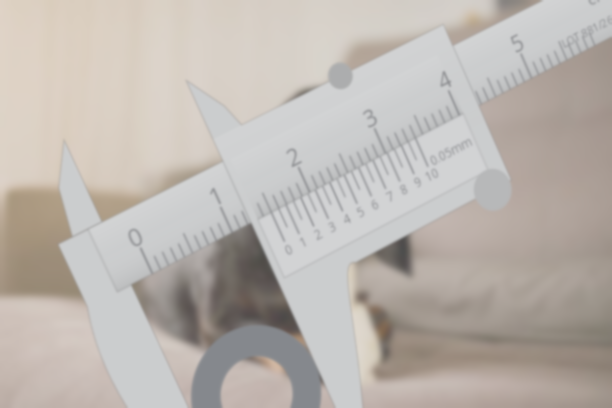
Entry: 15.0mm
